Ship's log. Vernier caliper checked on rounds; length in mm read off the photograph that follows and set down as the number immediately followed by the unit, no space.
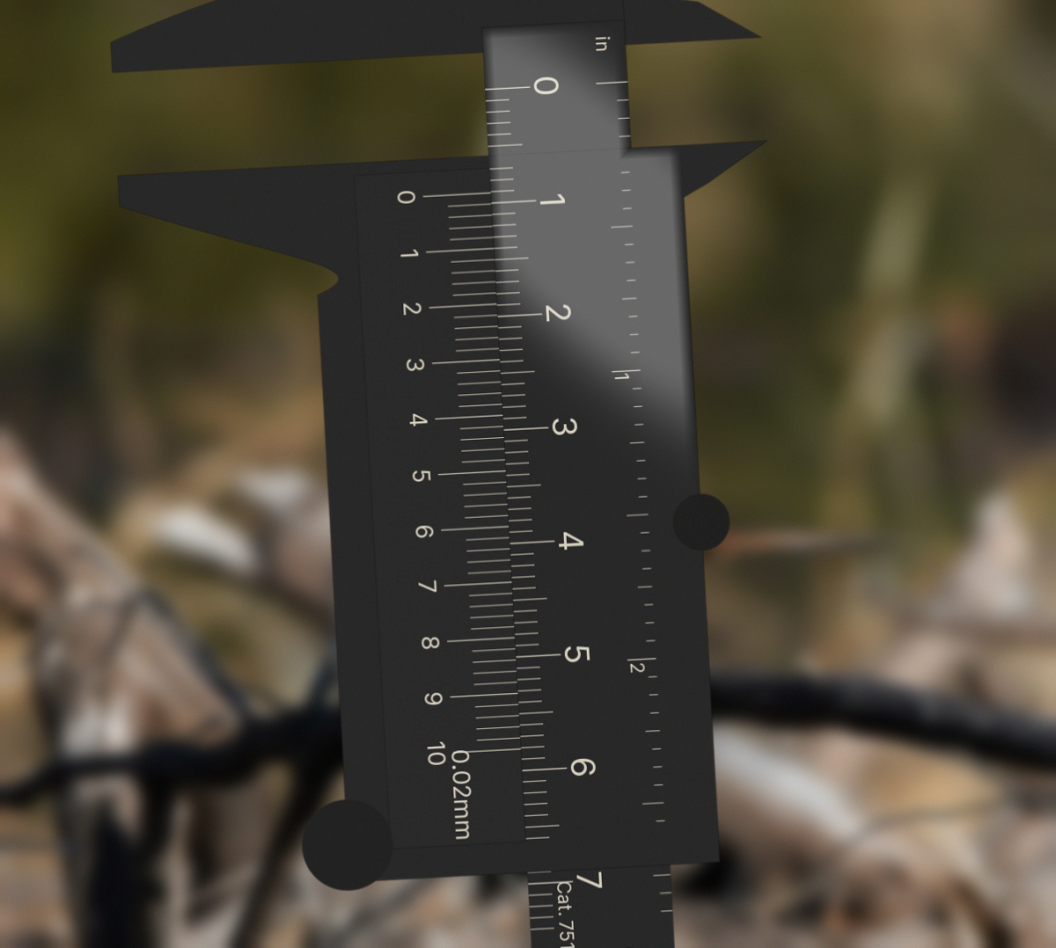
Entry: 9.1mm
